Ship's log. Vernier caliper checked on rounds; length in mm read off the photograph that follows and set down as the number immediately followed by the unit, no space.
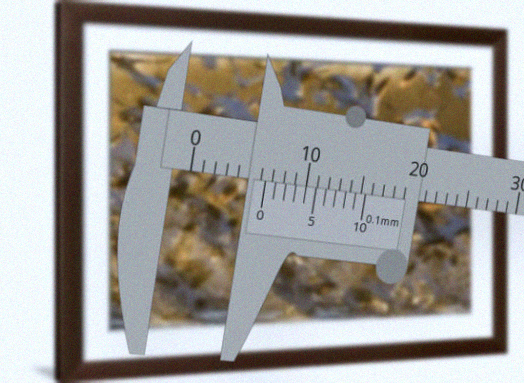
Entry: 6.4mm
